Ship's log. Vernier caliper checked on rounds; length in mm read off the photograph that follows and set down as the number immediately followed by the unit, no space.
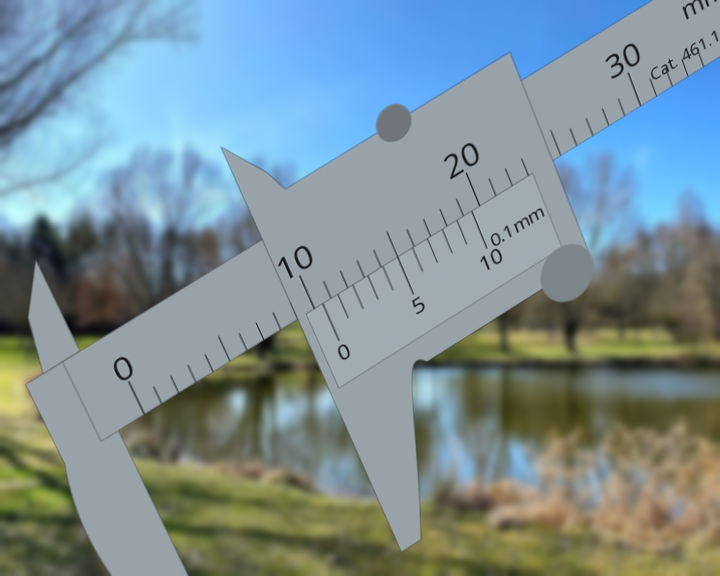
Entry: 10.5mm
